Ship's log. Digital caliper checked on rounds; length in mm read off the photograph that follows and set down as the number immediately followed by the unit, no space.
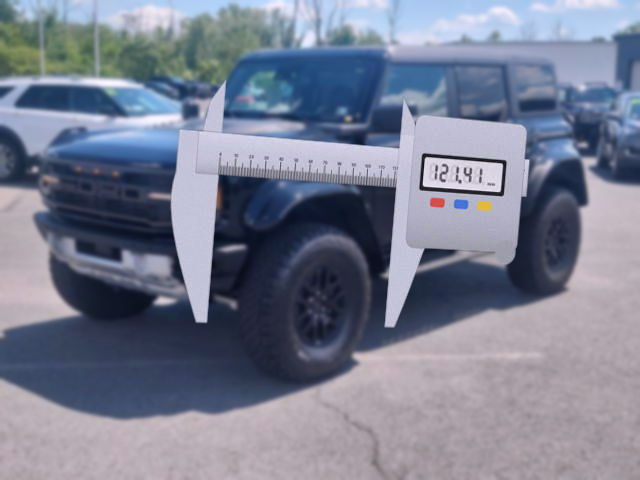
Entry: 121.41mm
